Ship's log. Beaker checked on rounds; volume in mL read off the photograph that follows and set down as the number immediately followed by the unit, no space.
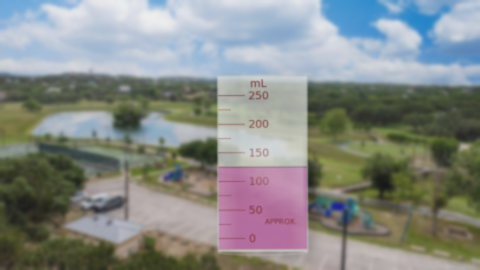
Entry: 125mL
